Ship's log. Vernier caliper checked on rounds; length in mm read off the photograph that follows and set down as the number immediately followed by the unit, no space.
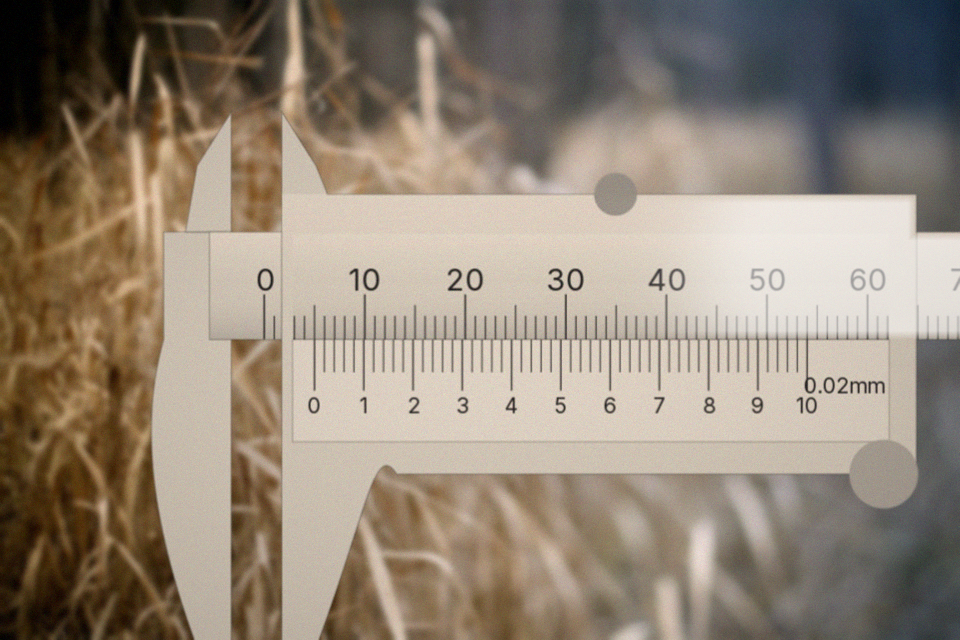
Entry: 5.0mm
